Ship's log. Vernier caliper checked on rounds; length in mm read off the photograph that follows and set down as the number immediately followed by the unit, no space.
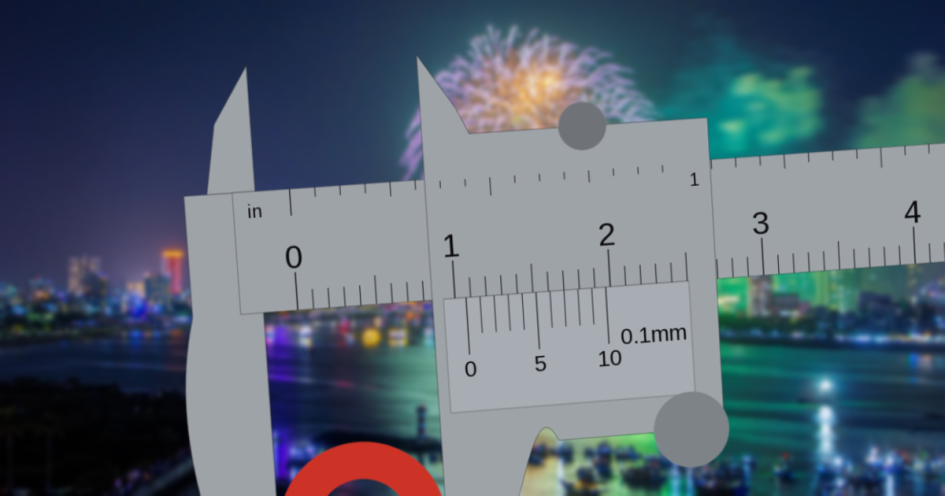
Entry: 10.7mm
